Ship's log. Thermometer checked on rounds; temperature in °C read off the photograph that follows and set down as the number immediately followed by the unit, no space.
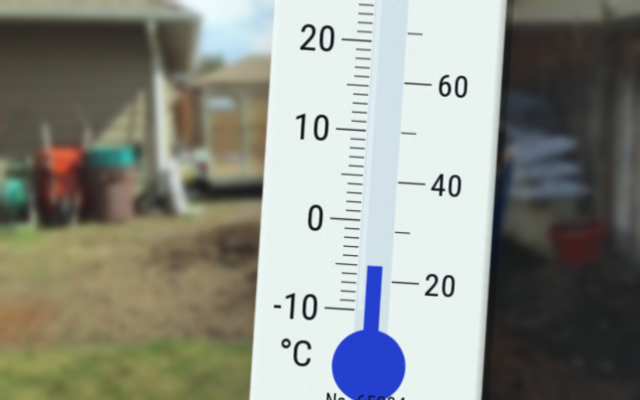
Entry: -5°C
